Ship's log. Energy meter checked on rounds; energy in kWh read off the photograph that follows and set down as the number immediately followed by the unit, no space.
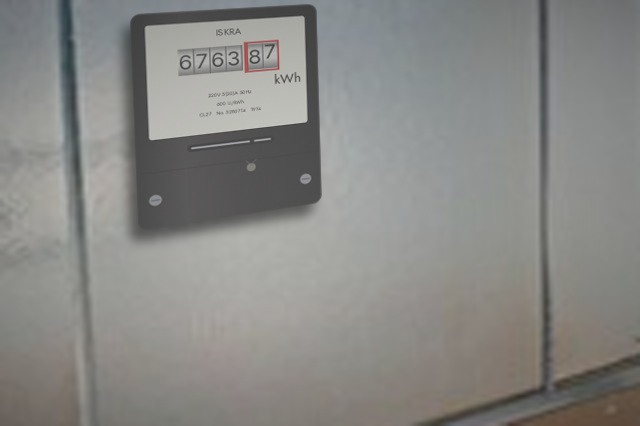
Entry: 6763.87kWh
